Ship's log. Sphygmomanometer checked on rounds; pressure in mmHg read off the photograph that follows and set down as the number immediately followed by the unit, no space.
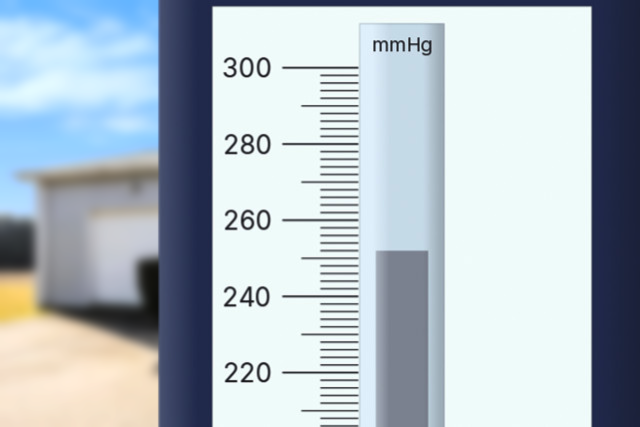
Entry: 252mmHg
